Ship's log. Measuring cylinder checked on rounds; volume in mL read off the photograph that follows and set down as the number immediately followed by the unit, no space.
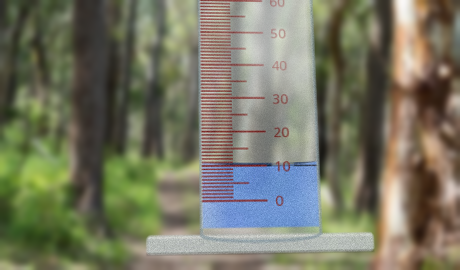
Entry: 10mL
